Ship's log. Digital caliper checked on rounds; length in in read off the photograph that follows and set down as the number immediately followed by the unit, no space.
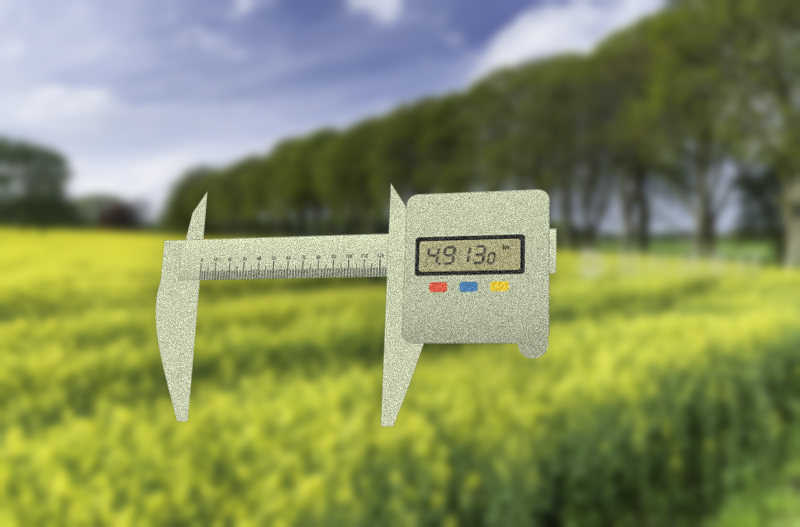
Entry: 4.9130in
